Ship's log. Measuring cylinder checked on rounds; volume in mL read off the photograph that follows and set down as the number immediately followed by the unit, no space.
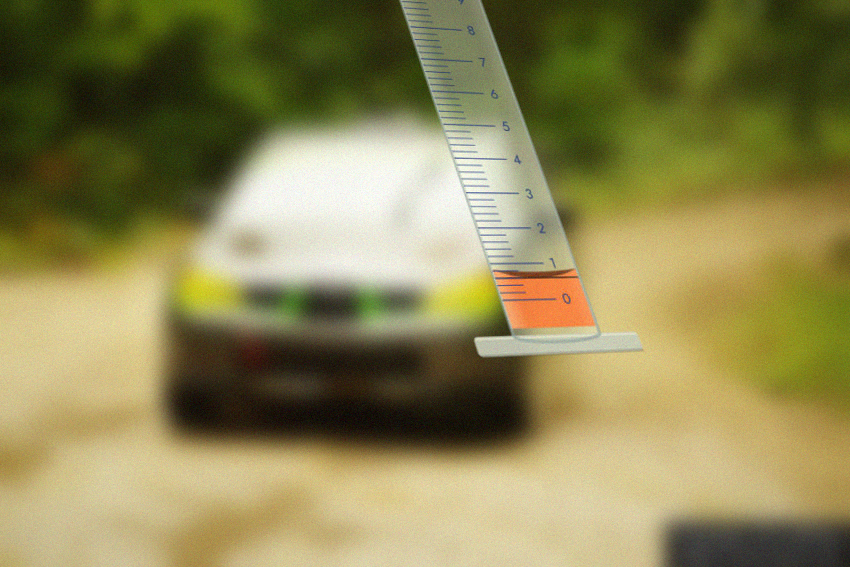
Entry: 0.6mL
